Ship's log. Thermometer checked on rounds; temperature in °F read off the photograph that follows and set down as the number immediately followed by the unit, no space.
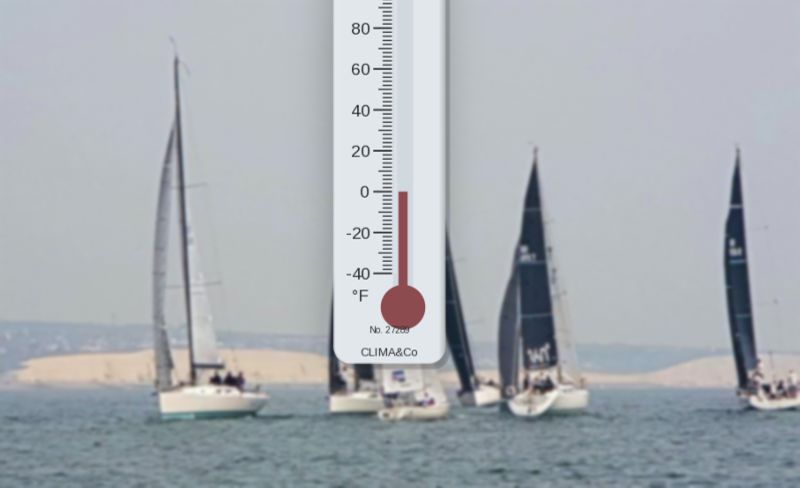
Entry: 0°F
